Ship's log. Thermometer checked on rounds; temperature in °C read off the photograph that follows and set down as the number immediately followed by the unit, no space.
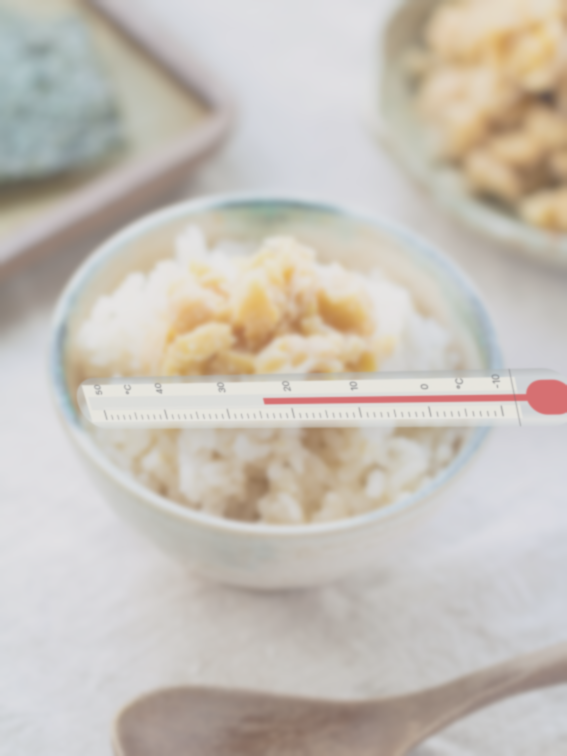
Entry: 24°C
